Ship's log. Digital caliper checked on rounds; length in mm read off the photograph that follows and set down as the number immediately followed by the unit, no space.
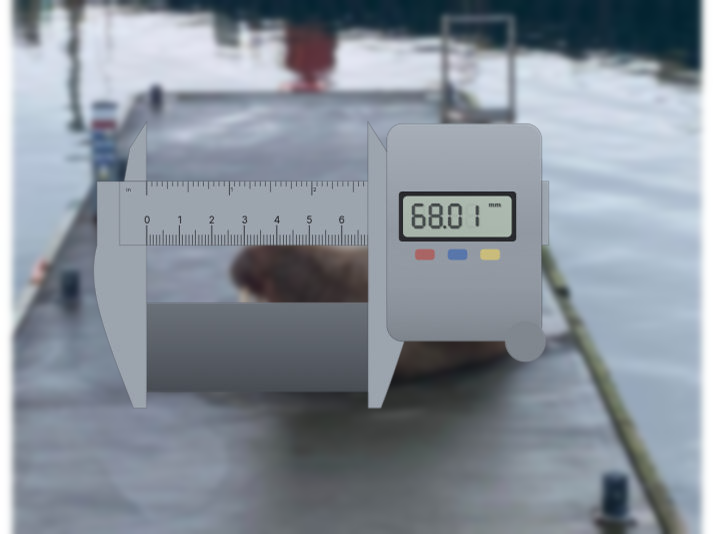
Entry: 68.01mm
